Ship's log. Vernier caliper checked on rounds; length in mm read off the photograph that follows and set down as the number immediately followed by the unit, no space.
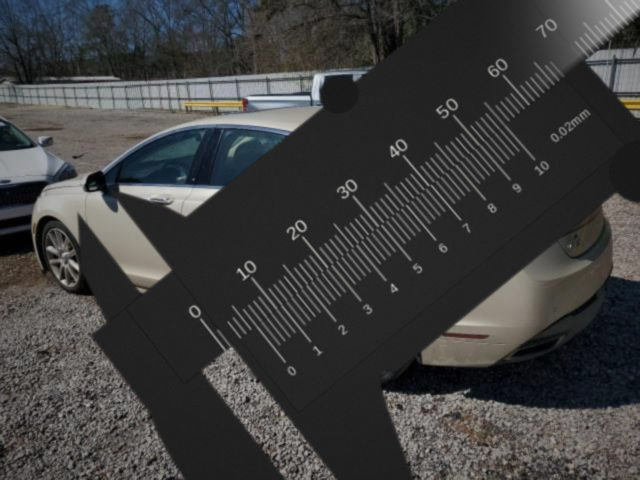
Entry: 6.0mm
